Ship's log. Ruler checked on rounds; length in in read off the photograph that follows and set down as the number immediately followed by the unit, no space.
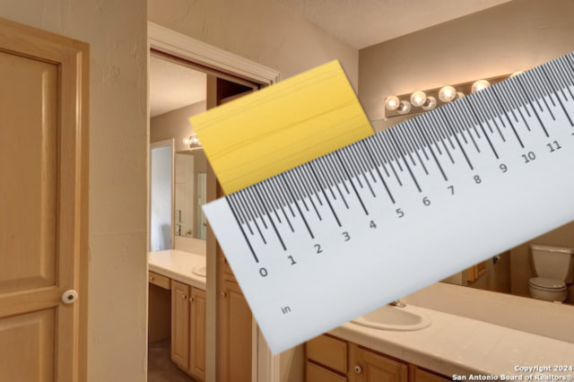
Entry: 5.5in
